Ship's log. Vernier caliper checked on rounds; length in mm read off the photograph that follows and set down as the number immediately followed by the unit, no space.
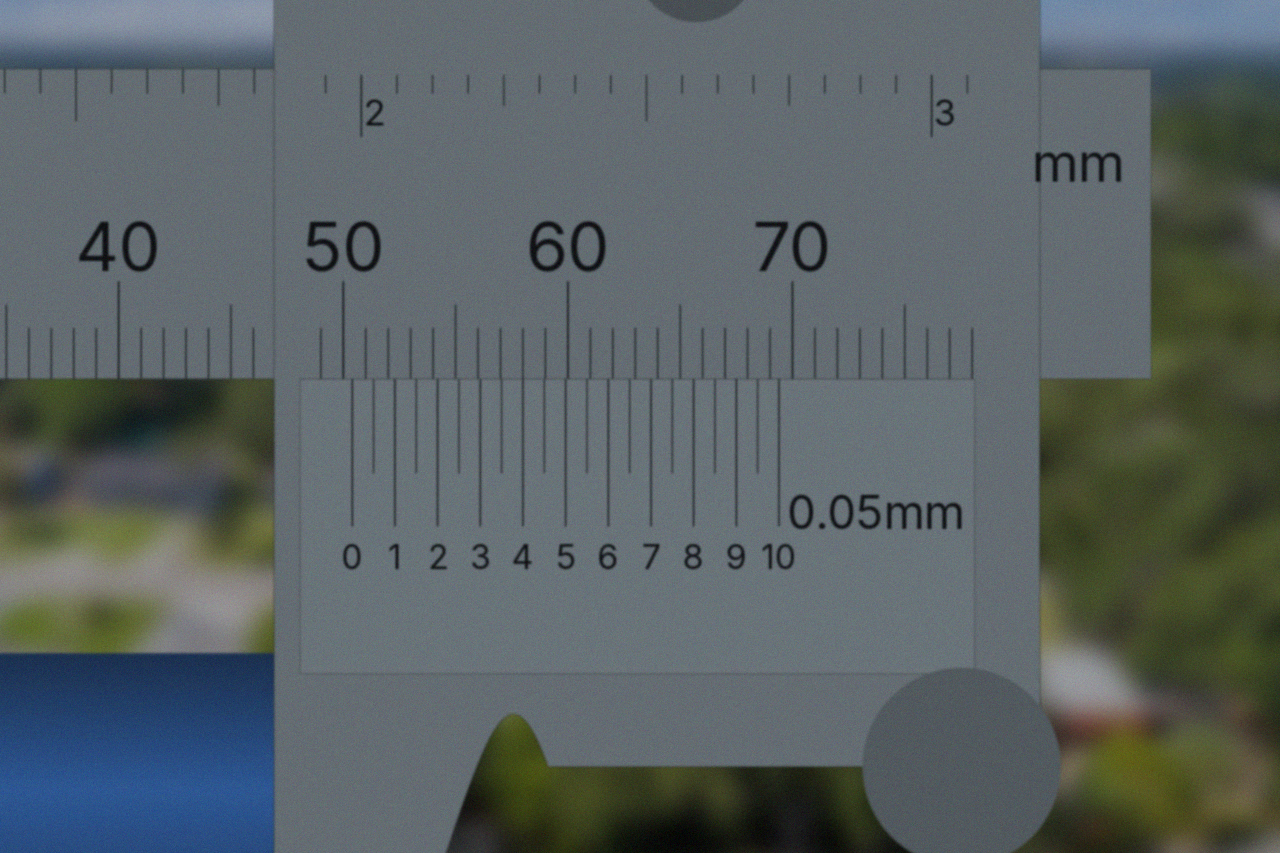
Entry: 50.4mm
